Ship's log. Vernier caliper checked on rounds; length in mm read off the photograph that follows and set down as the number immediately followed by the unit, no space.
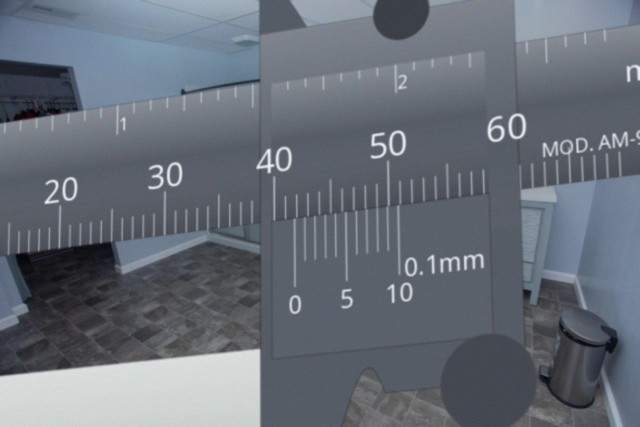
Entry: 41.8mm
